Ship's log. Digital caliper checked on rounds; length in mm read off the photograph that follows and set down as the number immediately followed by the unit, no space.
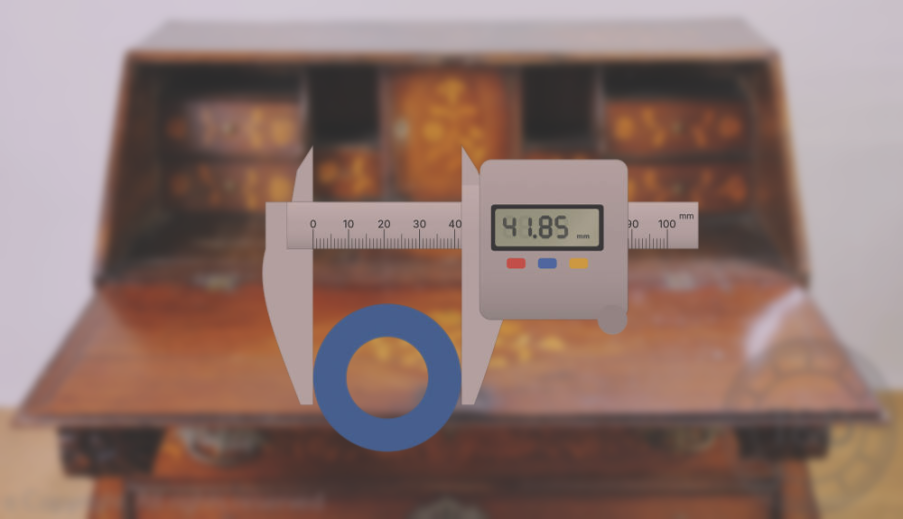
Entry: 41.85mm
